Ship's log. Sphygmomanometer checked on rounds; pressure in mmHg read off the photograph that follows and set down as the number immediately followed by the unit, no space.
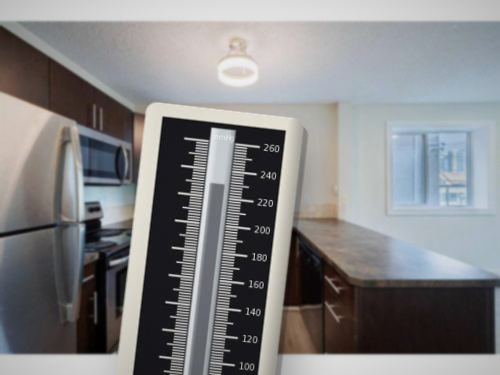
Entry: 230mmHg
